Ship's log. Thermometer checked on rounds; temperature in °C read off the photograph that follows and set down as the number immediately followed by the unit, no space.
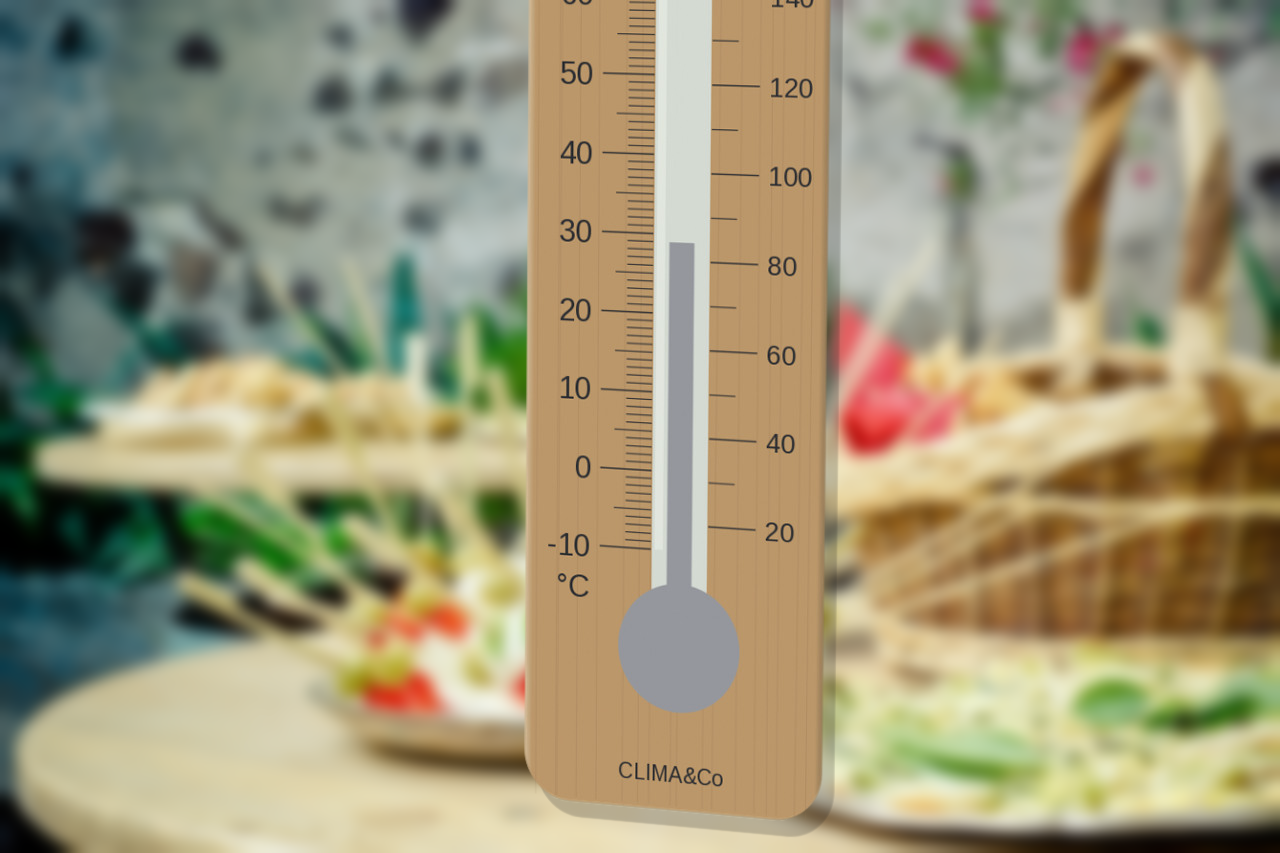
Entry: 29°C
